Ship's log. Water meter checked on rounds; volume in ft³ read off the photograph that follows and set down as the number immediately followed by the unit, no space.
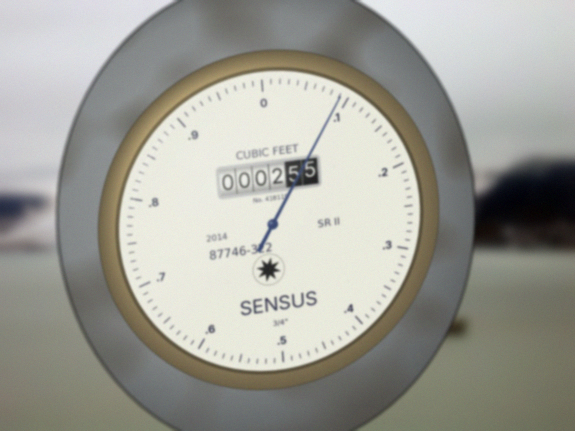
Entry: 255.09ft³
